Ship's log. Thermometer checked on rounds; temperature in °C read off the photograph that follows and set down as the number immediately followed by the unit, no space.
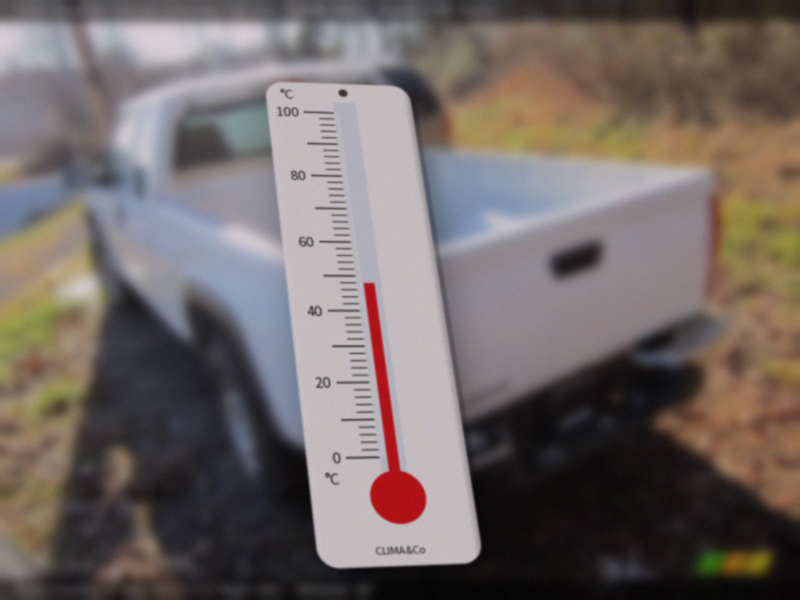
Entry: 48°C
